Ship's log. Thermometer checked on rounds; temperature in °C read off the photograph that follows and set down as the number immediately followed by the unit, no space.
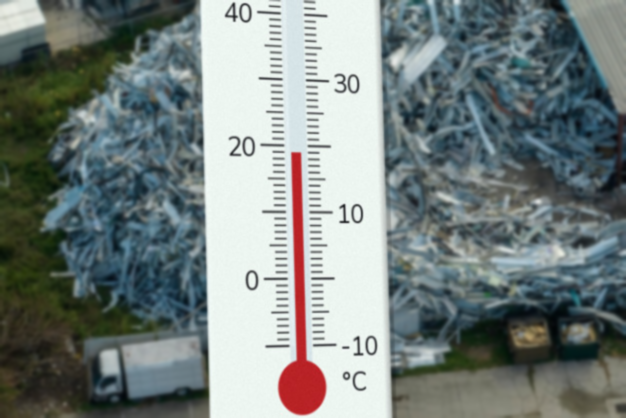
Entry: 19°C
